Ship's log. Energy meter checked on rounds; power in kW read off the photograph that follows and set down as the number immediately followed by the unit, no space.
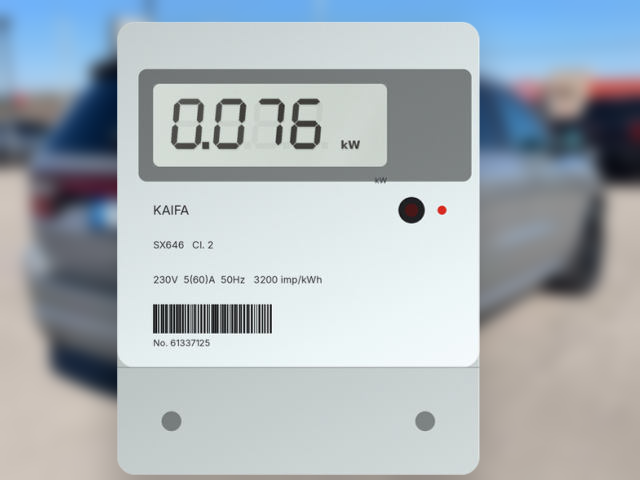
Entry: 0.076kW
